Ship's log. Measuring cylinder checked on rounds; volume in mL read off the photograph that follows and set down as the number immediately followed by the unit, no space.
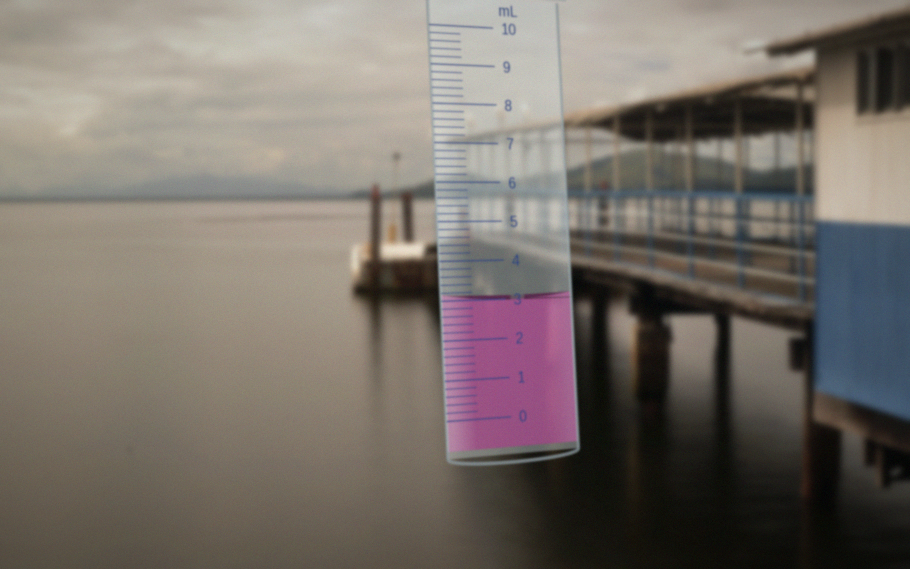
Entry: 3mL
